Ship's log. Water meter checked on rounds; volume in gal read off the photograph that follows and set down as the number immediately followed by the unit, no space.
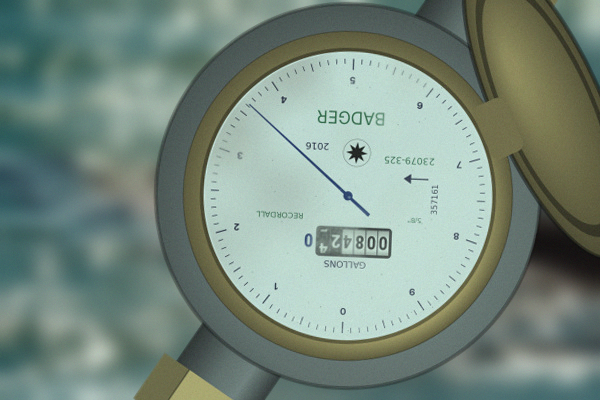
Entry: 84243.6gal
